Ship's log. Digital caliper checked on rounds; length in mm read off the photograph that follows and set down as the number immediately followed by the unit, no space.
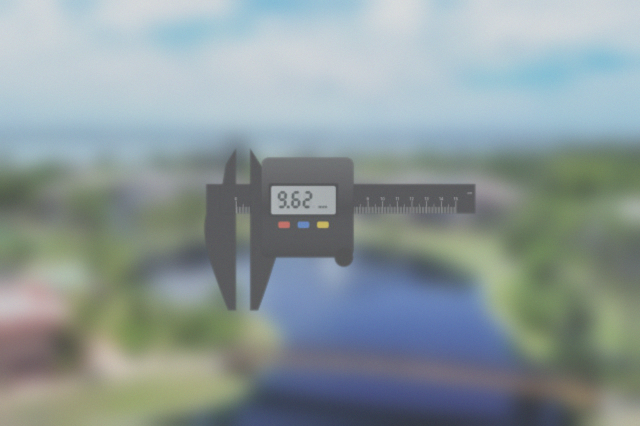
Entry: 9.62mm
